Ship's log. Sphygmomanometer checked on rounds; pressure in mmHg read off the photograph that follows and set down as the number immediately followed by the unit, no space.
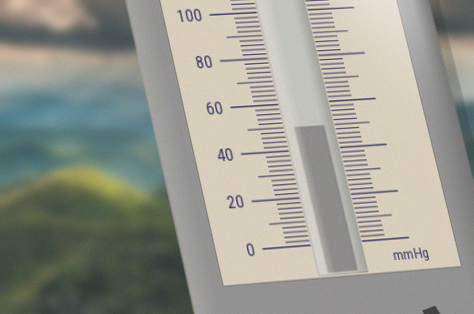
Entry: 50mmHg
